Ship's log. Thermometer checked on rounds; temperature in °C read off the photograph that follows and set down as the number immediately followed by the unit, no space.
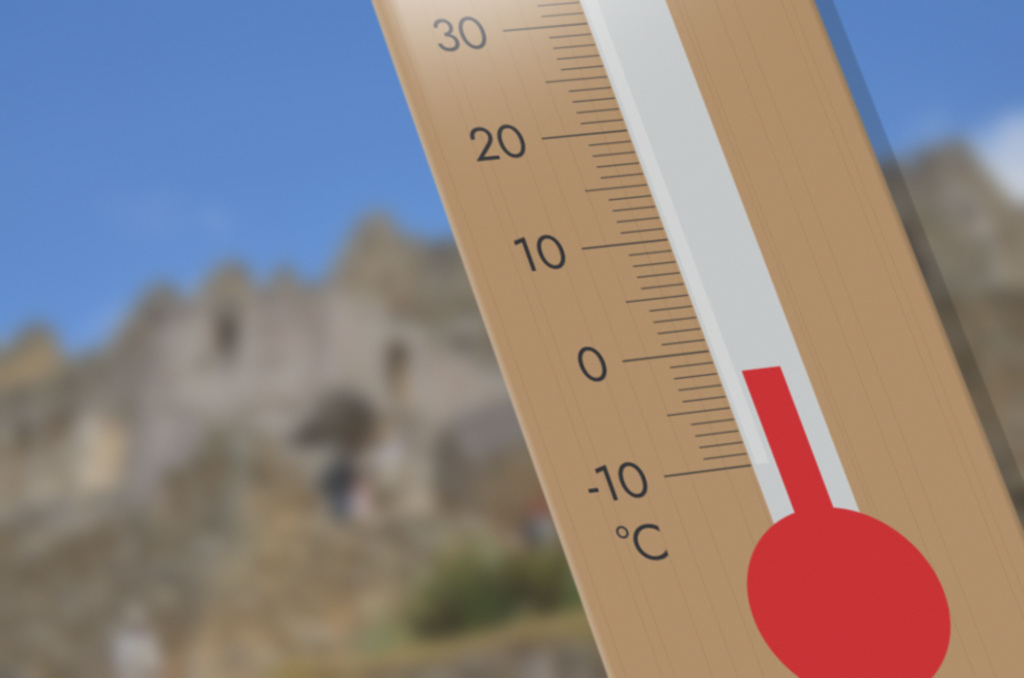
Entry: -2°C
